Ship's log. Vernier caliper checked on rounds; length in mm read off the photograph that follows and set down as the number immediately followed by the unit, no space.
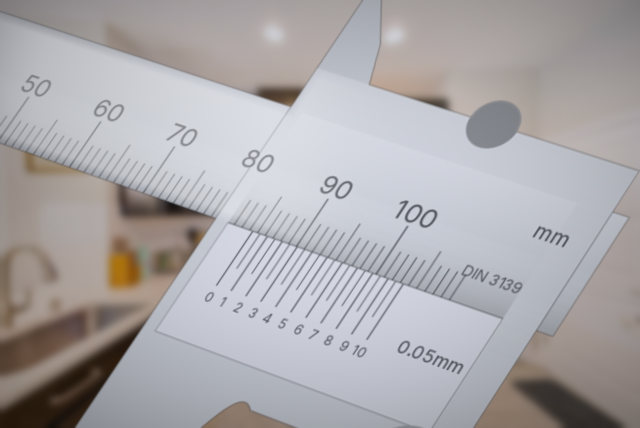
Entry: 84.4mm
